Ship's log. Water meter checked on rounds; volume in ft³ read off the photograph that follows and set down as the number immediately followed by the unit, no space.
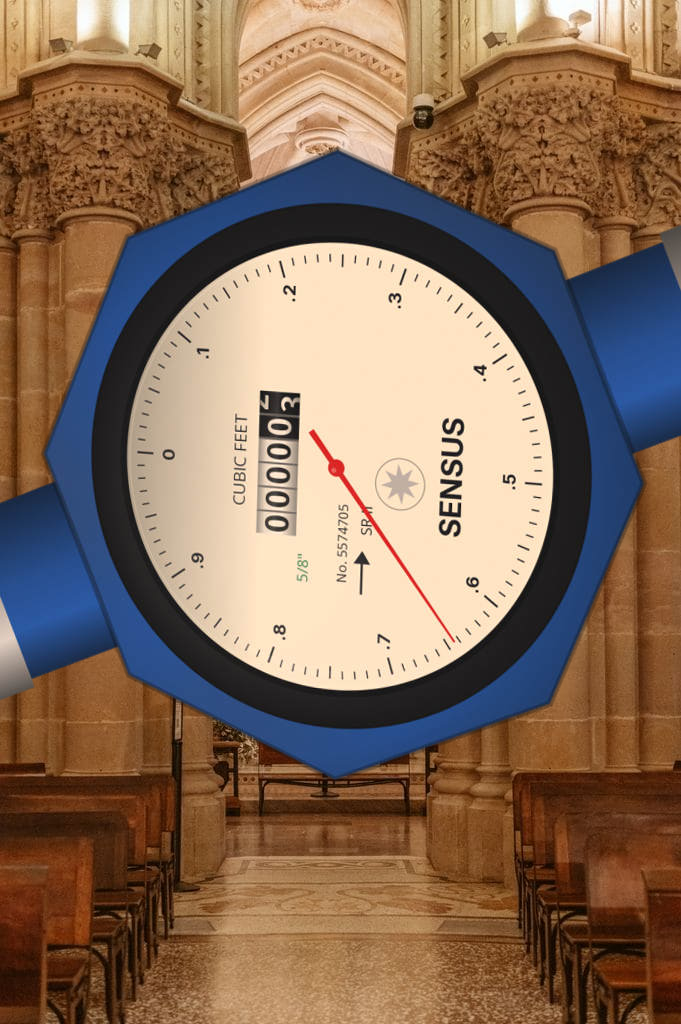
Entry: 2.64ft³
